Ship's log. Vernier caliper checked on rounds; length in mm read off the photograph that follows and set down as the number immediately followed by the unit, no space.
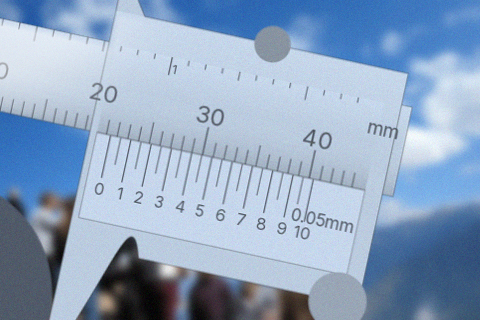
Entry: 21.4mm
